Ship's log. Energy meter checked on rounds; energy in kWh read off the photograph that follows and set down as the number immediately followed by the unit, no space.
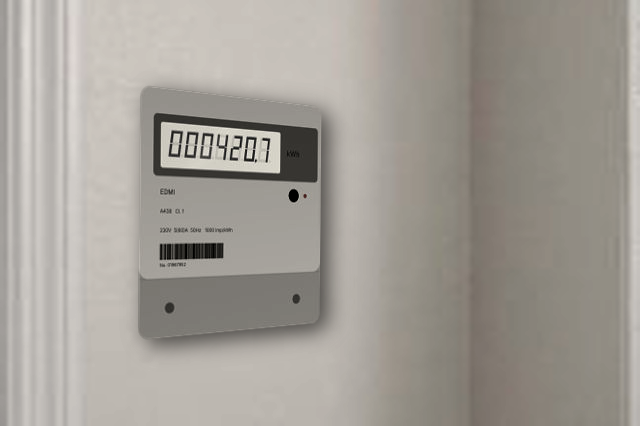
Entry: 420.7kWh
